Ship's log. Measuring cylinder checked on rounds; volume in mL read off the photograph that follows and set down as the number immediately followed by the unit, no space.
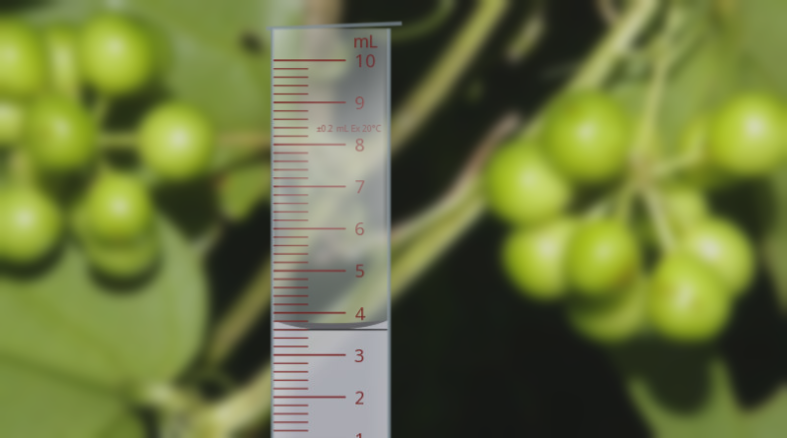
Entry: 3.6mL
